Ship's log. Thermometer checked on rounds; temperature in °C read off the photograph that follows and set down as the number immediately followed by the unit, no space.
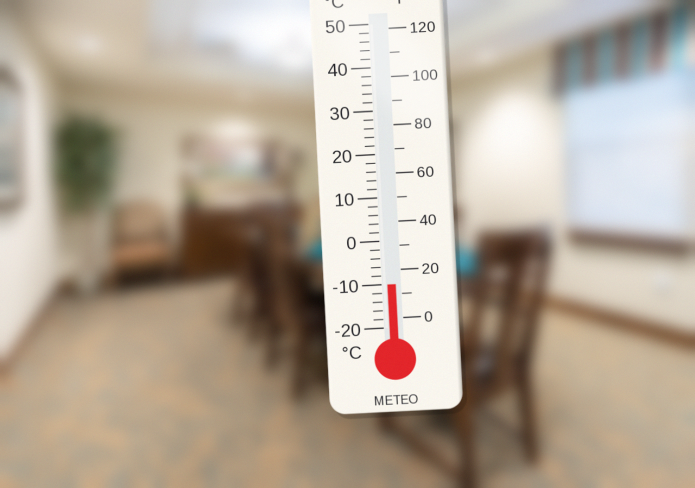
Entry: -10°C
